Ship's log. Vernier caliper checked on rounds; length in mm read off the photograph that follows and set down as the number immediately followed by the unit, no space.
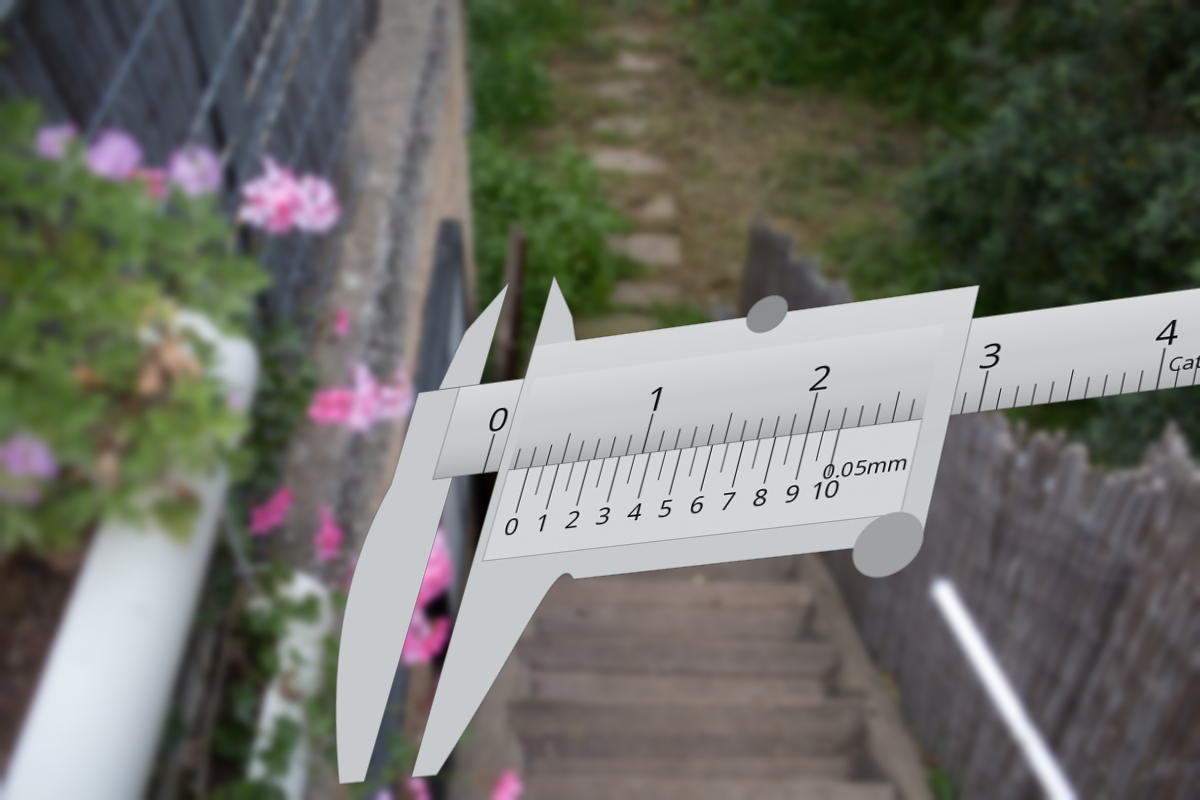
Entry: 2.9mm
